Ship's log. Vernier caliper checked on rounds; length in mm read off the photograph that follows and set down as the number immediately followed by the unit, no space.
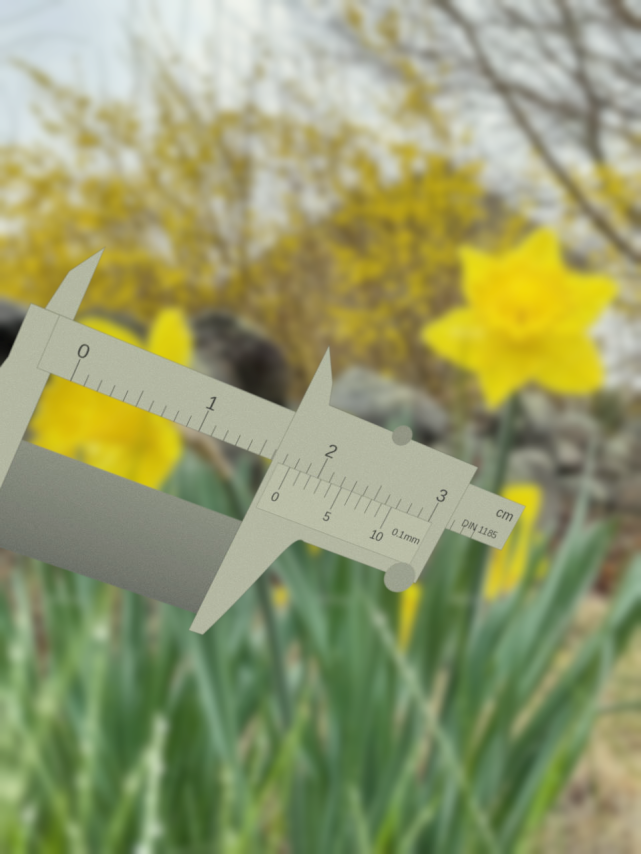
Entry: 17.6mm
